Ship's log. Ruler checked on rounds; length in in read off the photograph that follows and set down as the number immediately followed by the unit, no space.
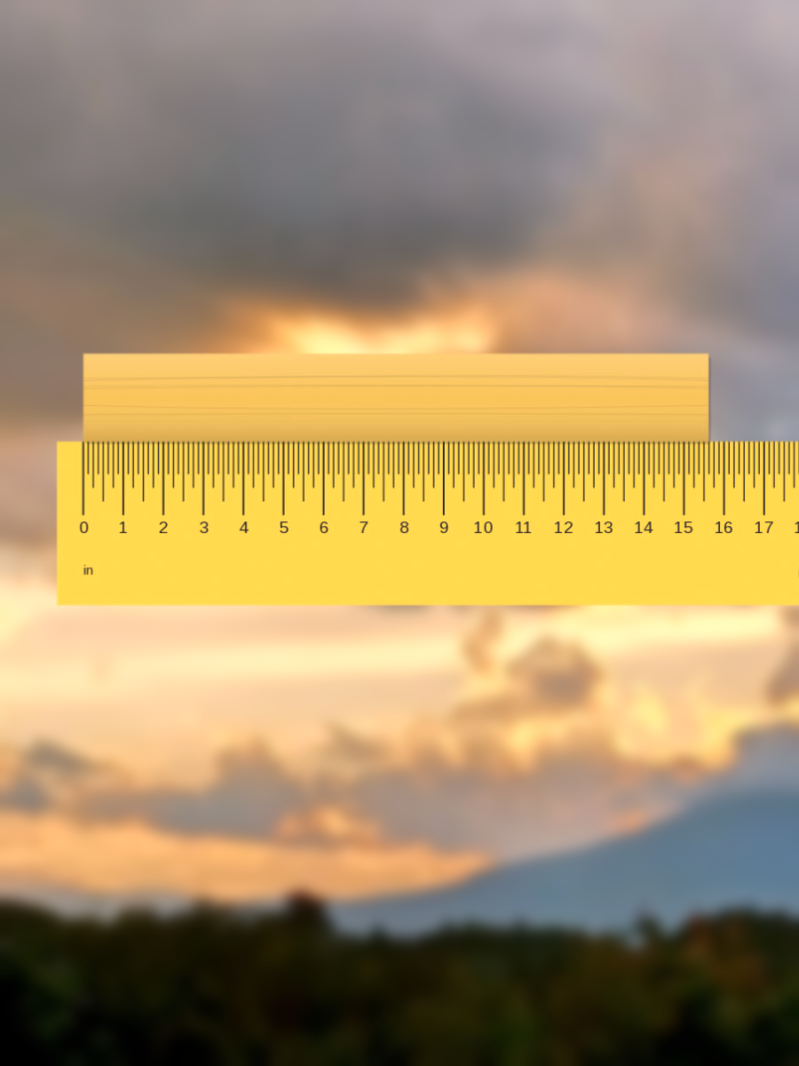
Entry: 15.625in
